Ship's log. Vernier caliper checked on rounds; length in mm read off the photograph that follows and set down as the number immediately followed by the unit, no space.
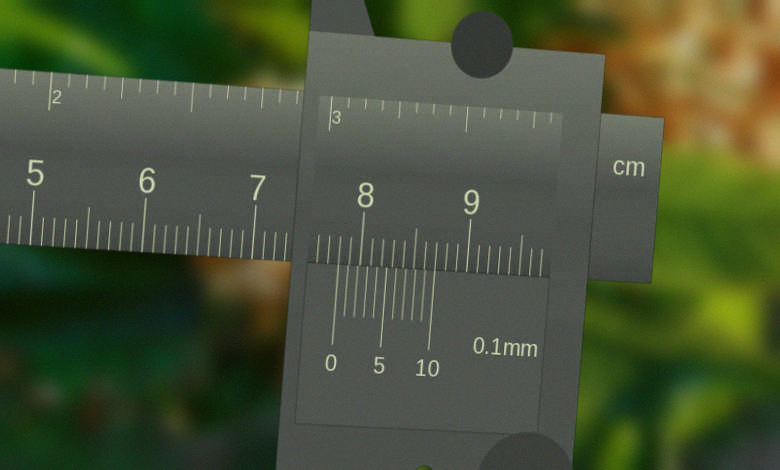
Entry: 78.0mm
